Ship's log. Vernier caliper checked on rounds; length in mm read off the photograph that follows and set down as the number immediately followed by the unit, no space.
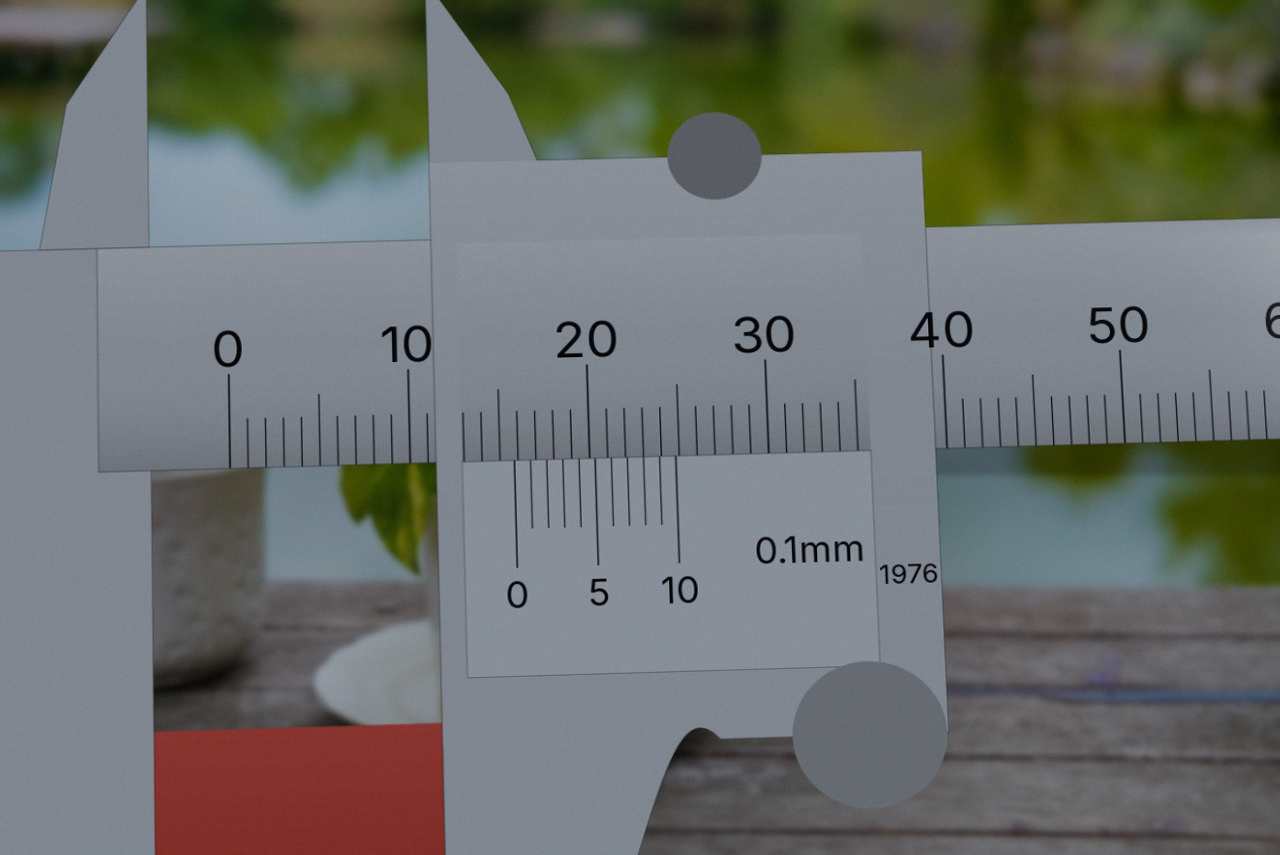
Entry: 15.8mm
